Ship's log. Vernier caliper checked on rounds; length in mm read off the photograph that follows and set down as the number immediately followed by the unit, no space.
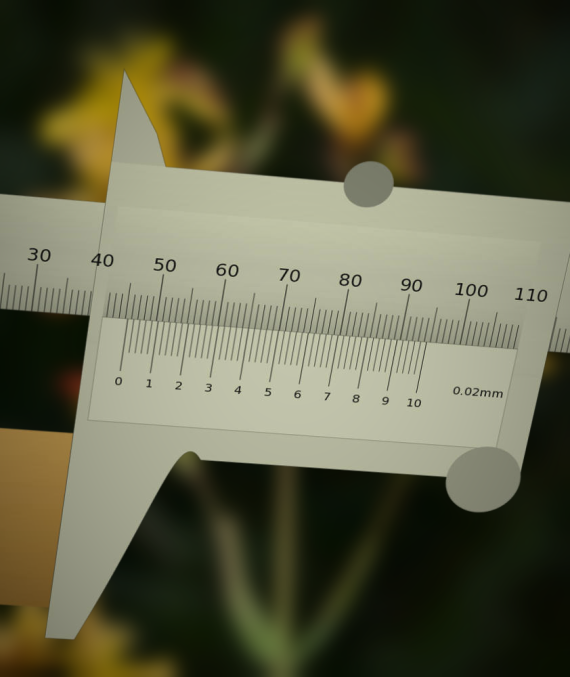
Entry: 45.4mm
